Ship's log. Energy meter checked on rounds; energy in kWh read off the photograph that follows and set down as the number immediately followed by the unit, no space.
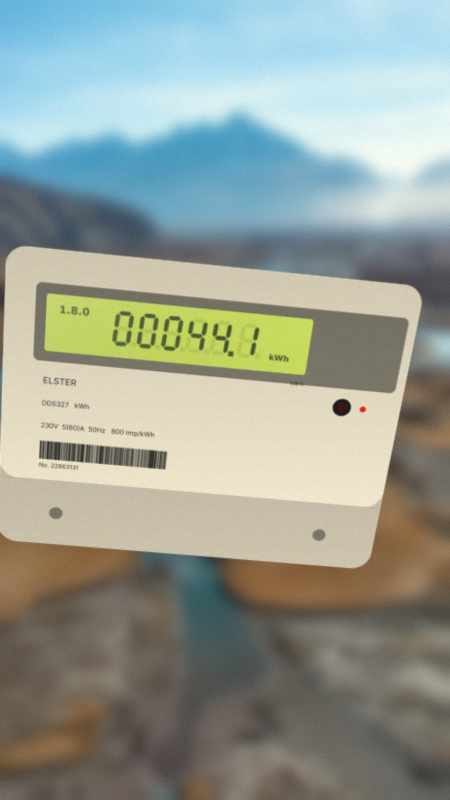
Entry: 44.1kWh
